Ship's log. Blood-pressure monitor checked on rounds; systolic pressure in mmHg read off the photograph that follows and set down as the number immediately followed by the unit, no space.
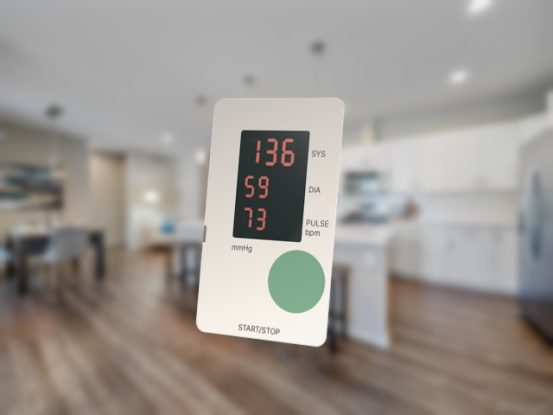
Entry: 136mmHg
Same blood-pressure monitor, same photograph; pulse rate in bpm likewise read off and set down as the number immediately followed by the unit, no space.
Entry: 73bpm
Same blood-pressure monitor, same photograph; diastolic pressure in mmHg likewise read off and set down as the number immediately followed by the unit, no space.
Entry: 59mmHg
